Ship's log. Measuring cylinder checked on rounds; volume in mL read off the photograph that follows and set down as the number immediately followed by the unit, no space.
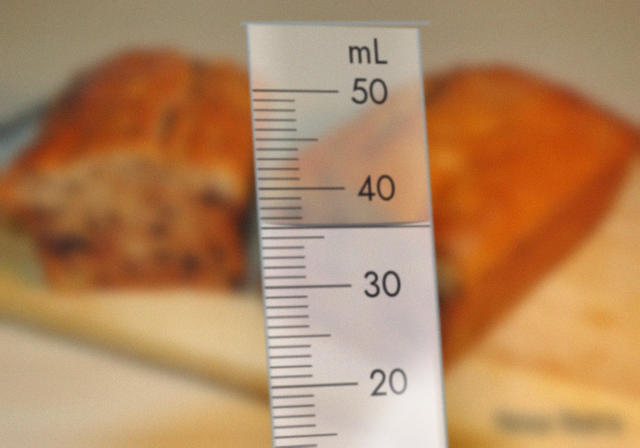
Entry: 36mL
